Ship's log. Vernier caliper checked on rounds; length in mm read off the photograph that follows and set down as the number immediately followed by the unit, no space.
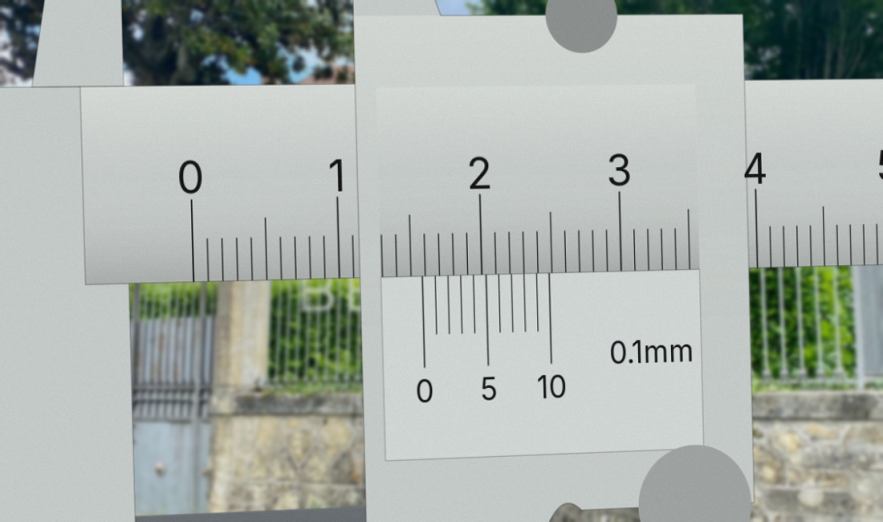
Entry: 15.8mm
